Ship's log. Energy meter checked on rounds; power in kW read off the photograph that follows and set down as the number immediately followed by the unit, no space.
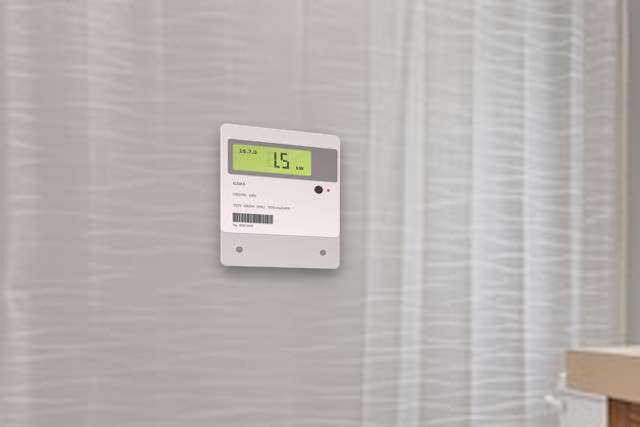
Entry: 1.5kW
